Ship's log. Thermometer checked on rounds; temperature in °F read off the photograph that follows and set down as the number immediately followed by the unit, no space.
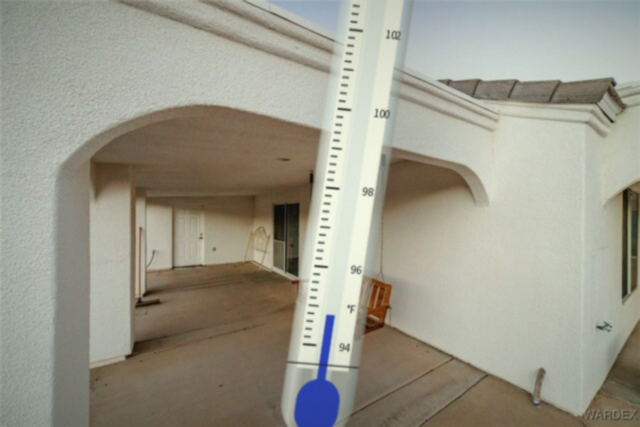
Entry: 94.8°F
